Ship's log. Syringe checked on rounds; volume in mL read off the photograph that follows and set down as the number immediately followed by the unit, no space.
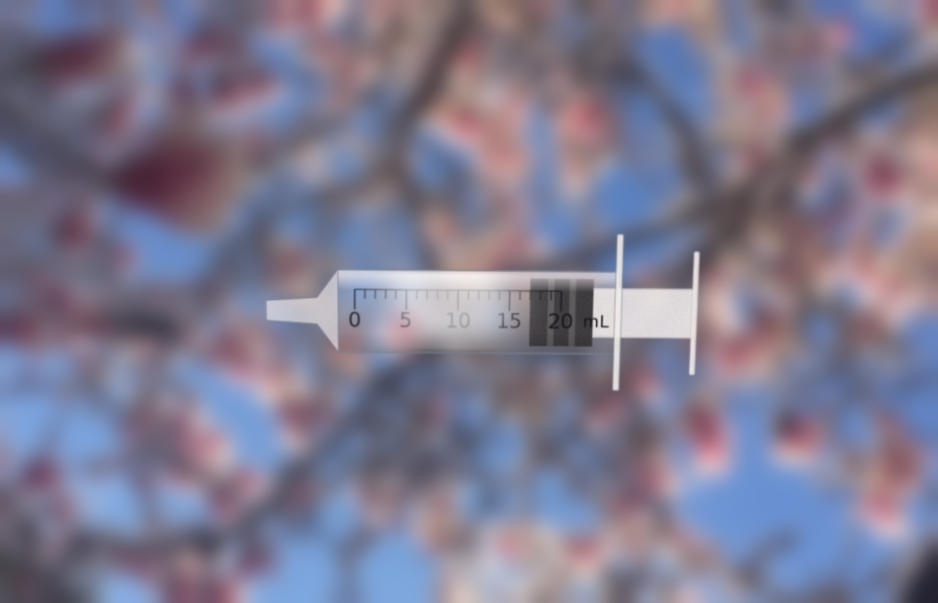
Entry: 17mL
